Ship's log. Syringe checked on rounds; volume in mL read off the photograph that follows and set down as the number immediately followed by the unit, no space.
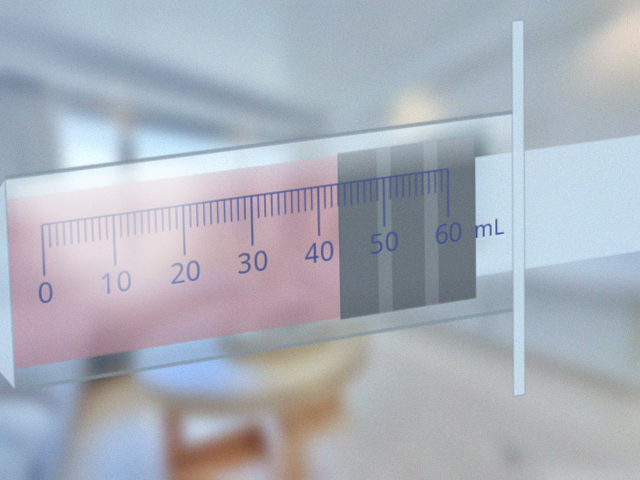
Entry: 43mL
